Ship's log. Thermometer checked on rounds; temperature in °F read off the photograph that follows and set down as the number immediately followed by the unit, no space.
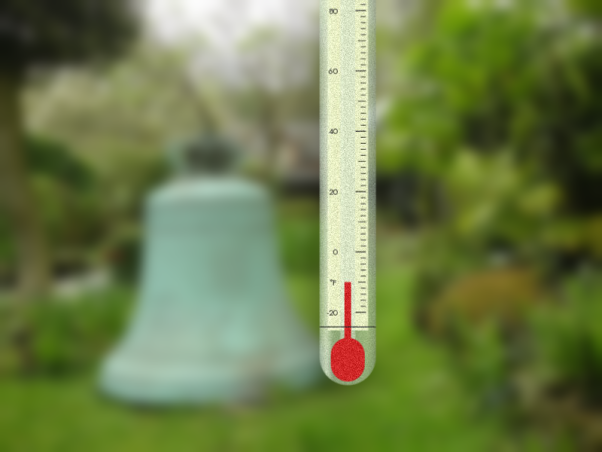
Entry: -10°F
